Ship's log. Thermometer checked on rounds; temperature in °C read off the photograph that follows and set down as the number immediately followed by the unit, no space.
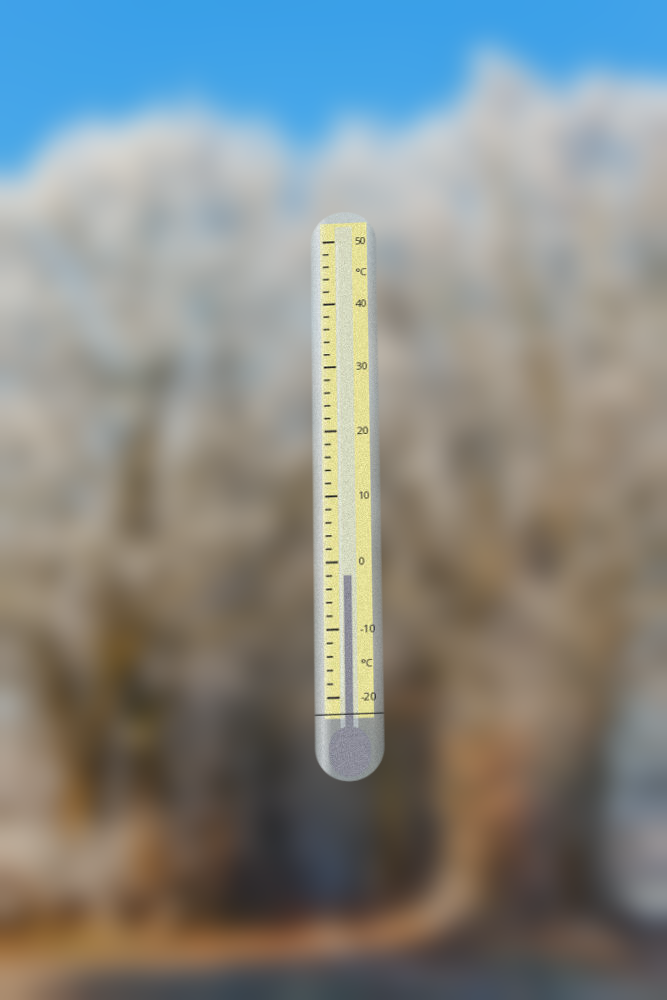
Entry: -2°C
